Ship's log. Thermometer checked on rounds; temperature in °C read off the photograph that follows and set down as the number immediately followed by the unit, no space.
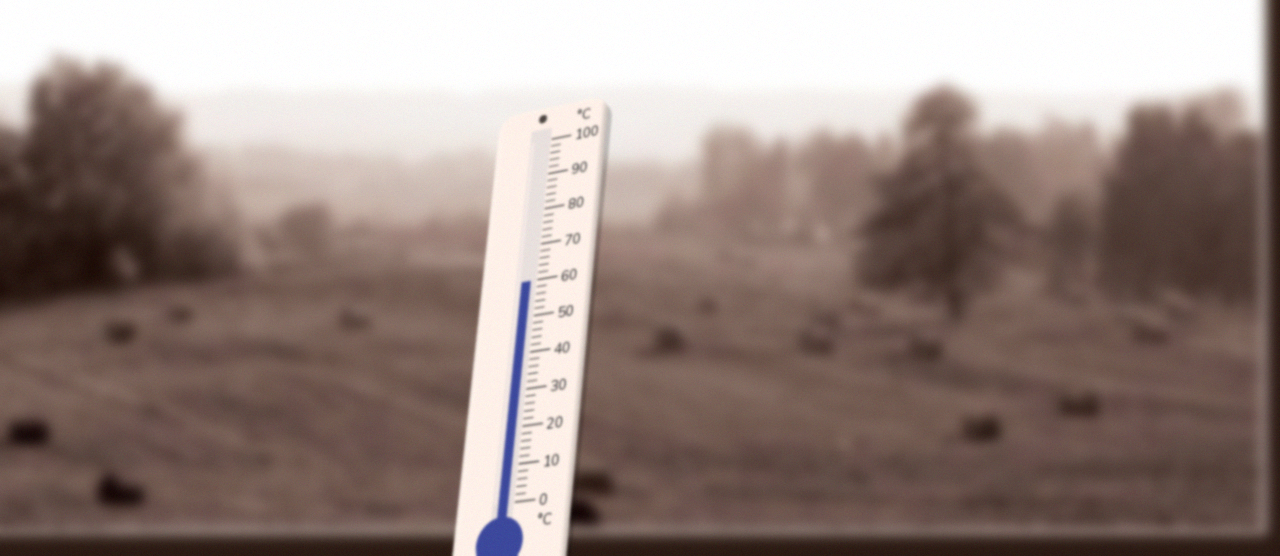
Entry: 60°C
